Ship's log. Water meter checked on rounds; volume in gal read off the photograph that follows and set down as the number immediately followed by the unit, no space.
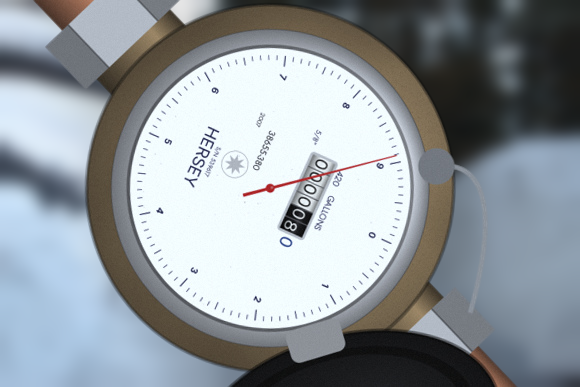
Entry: 78.9gal
